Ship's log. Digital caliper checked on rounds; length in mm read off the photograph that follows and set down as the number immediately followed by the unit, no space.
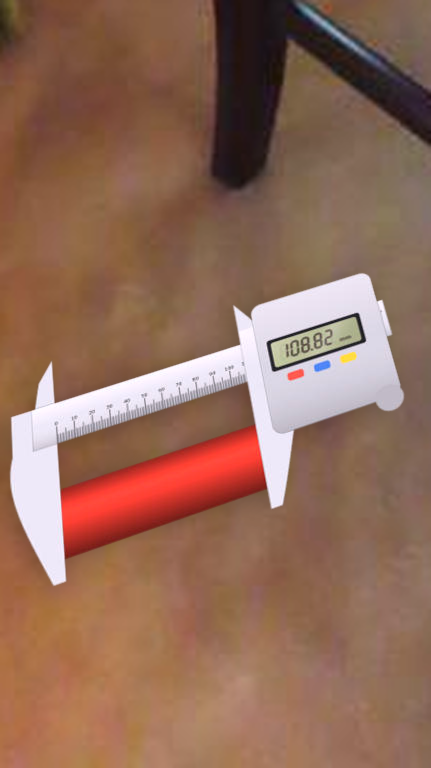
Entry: 108.82mm
